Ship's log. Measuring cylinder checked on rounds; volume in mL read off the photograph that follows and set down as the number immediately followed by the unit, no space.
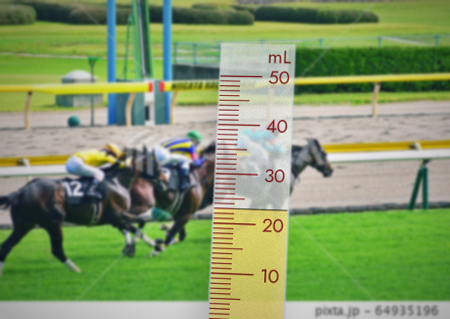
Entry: 23mL
